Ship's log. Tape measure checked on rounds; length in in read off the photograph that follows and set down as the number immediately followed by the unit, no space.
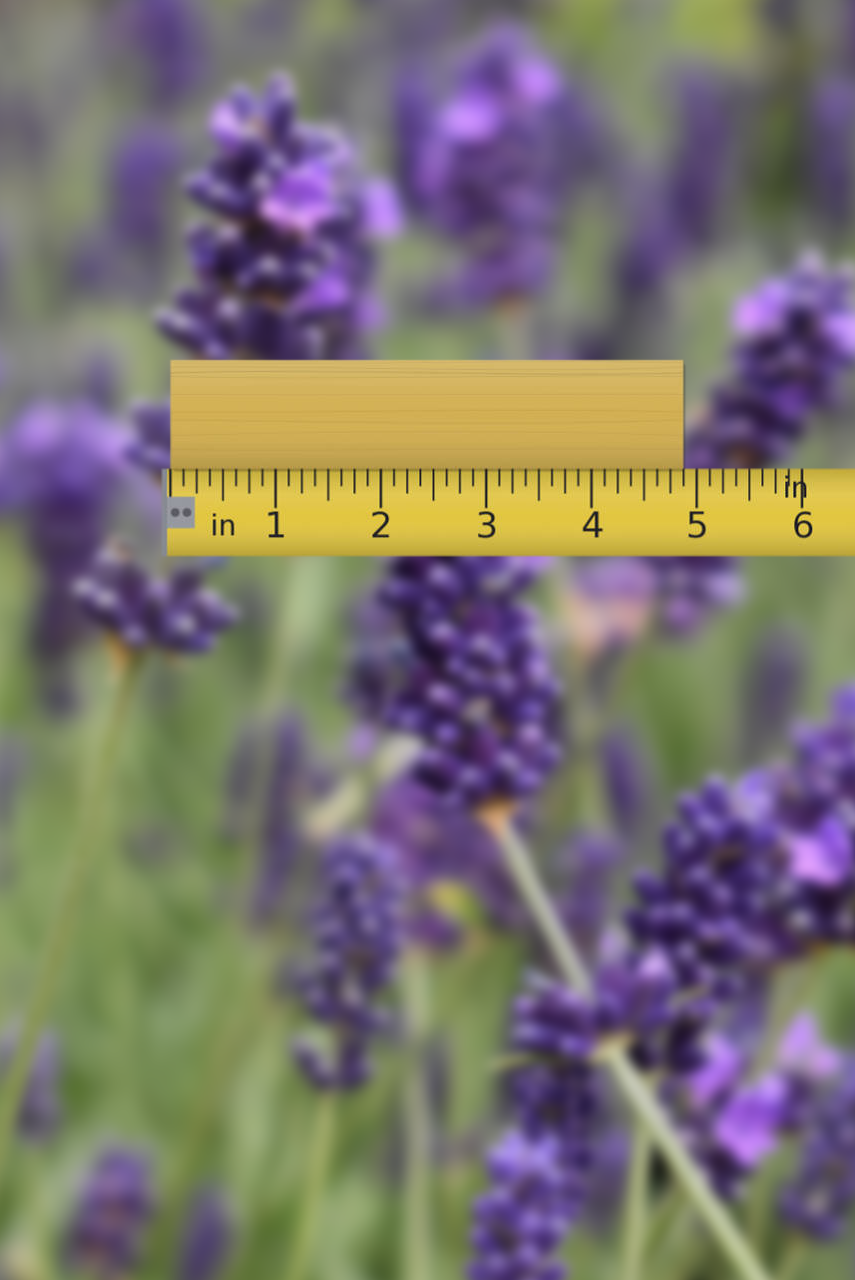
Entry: 4.875in
